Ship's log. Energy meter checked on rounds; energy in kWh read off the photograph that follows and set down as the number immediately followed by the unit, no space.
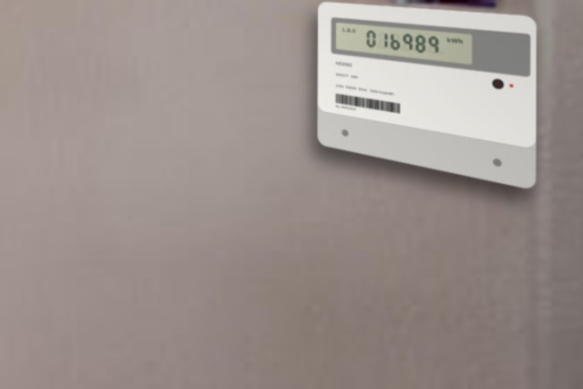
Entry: 16989kWh
